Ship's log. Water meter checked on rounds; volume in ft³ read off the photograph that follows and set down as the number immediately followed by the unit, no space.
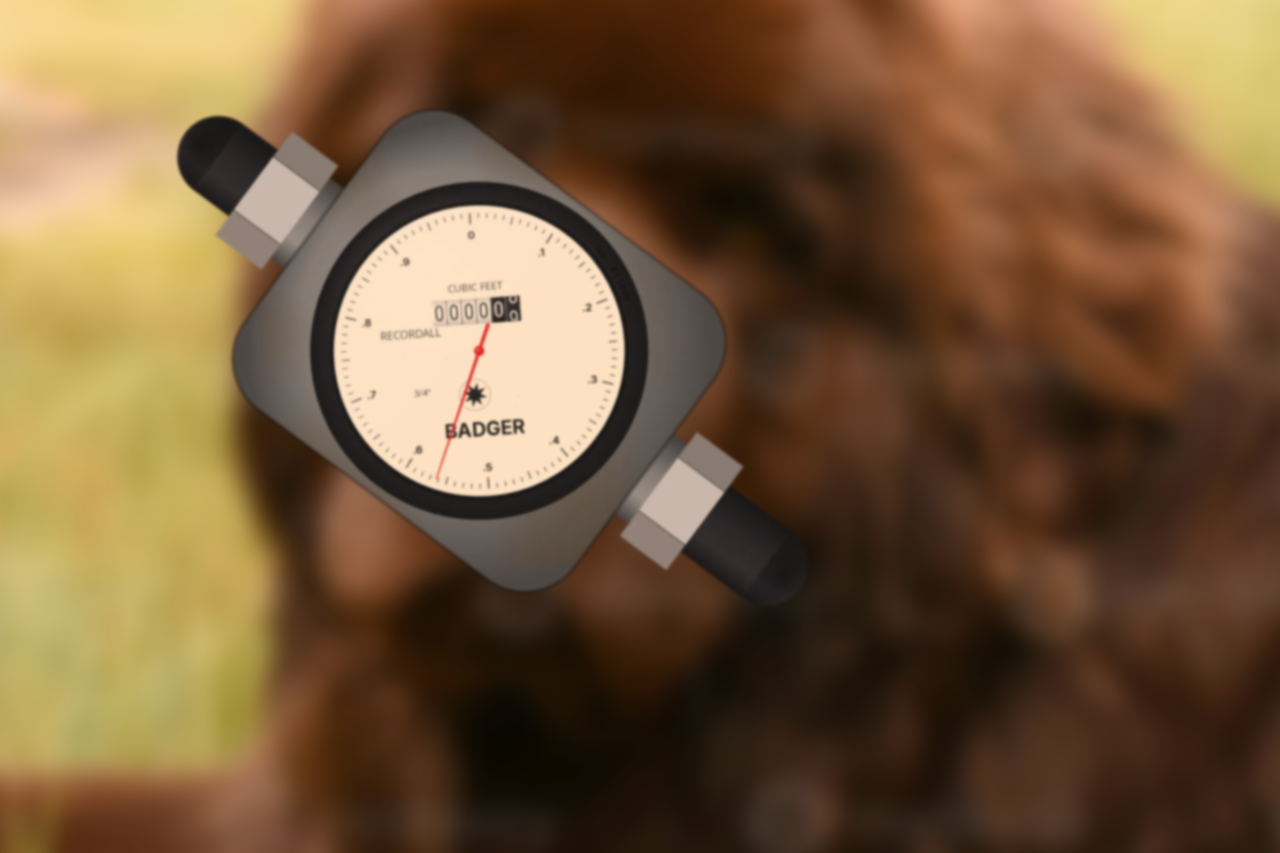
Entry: 8.56ft³
